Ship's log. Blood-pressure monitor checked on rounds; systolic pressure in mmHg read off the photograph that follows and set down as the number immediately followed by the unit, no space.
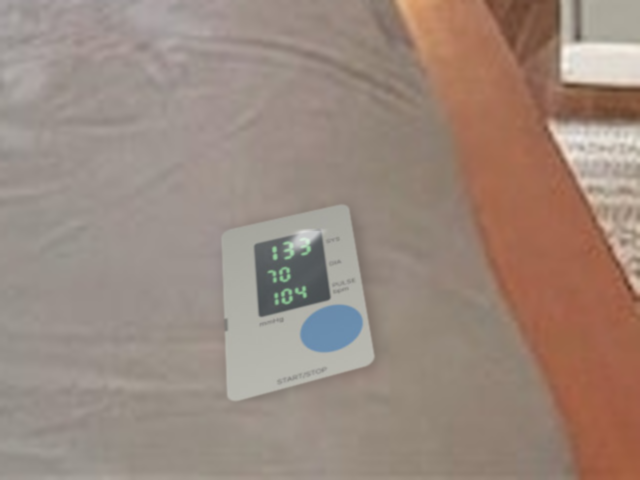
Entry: 133mmHg
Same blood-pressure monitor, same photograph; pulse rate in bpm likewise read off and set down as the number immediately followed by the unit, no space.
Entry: 104bpm
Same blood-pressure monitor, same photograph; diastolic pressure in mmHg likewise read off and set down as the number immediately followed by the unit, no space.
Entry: 70mmHg
